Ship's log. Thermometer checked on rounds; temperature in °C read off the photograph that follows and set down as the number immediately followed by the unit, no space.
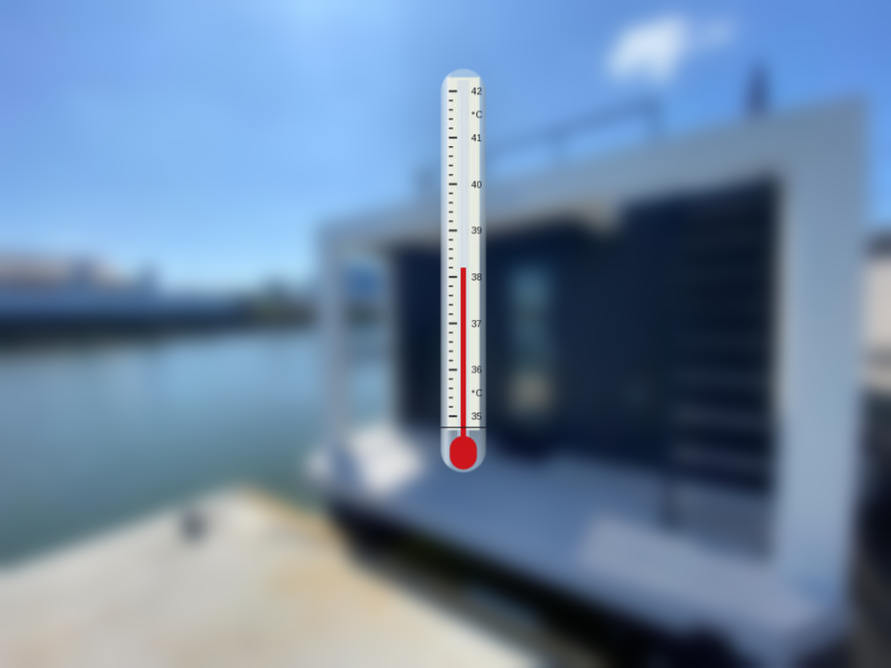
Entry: 38.2°C
